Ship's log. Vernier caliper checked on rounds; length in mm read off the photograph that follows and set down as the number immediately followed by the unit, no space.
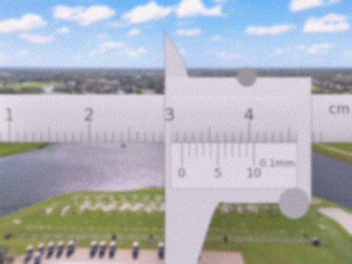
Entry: 31.6mm
